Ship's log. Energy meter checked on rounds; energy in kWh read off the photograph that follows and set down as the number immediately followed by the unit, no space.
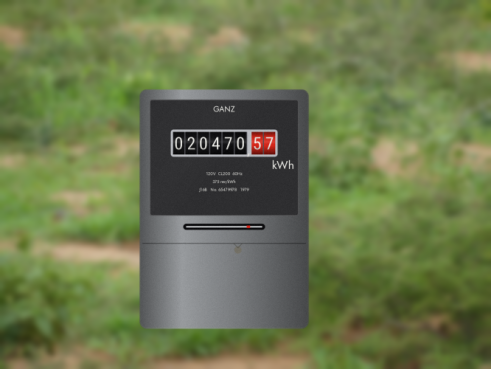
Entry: 20470.57kWh
